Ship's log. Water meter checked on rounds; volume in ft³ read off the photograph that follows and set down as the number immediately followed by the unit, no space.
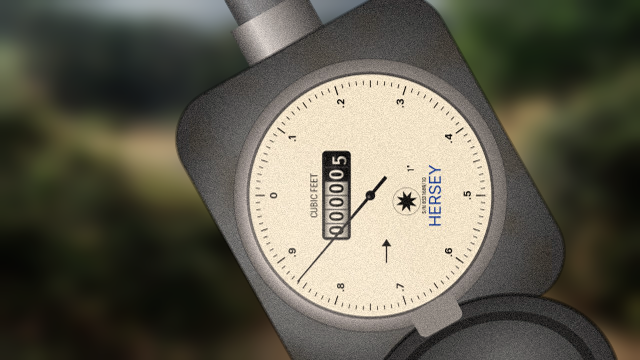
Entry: 4.86ft³
